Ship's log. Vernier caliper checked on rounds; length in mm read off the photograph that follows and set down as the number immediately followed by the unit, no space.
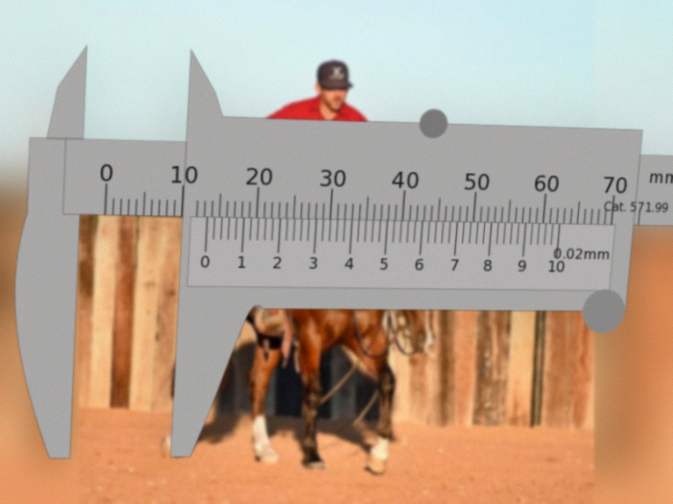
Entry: 13.4mm
